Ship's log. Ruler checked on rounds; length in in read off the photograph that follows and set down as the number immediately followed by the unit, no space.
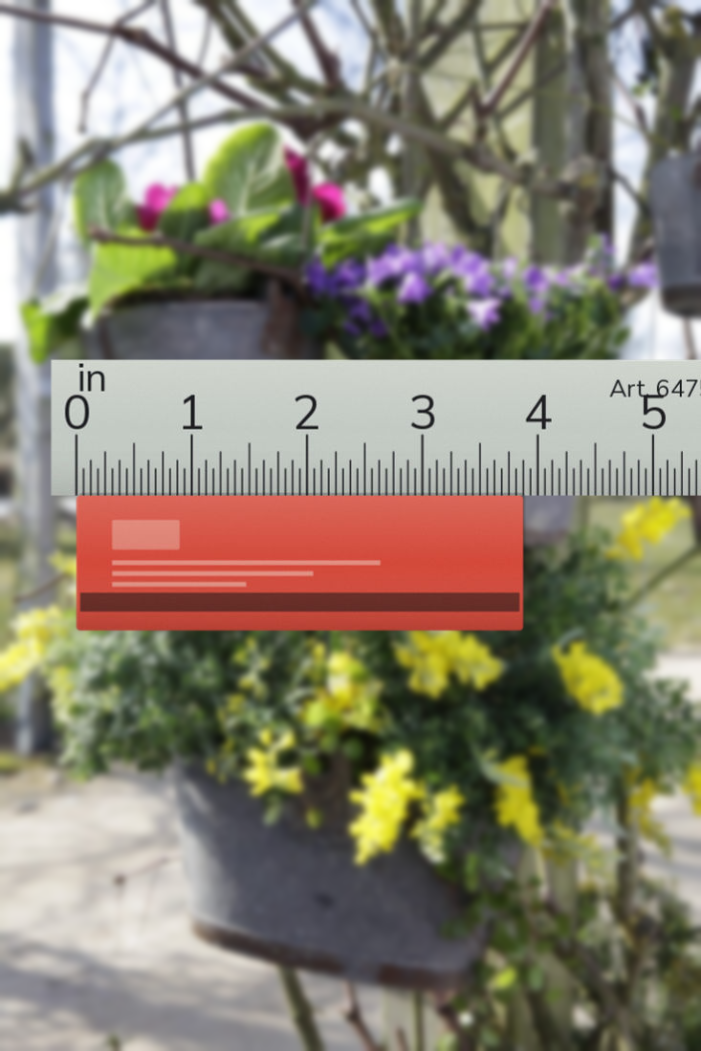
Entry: 3.875in
